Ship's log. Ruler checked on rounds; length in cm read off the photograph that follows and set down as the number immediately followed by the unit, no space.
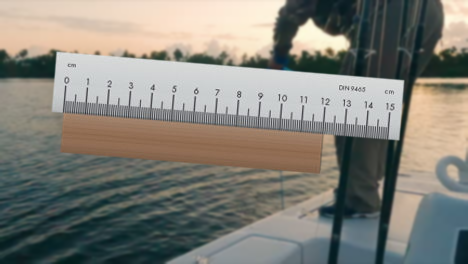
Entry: 12cm
